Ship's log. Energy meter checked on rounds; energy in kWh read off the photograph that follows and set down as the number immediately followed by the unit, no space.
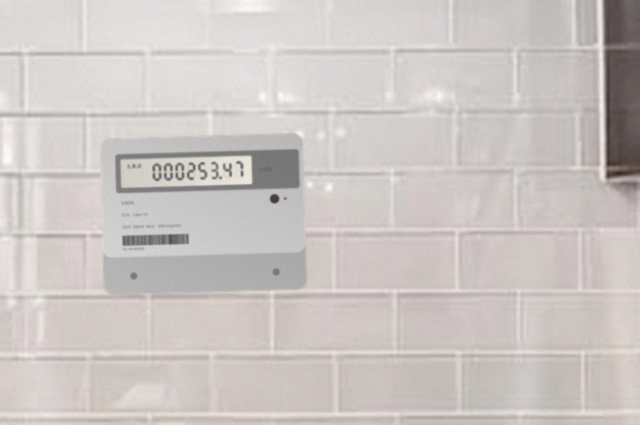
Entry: 253.47kWh
